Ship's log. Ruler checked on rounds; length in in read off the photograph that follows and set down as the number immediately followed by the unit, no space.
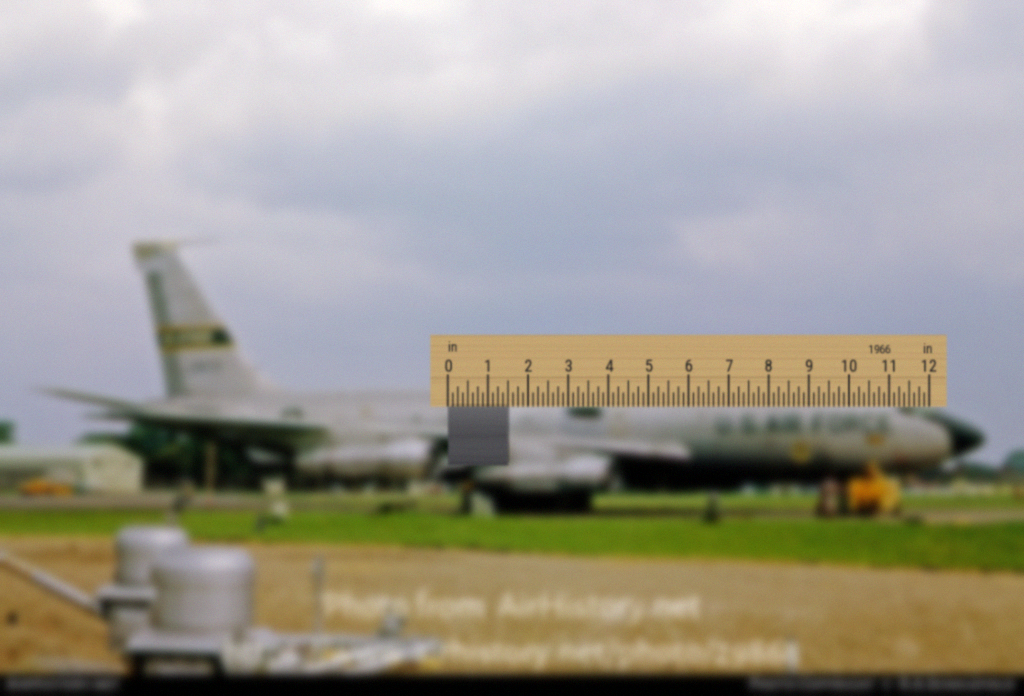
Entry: 1.5in
